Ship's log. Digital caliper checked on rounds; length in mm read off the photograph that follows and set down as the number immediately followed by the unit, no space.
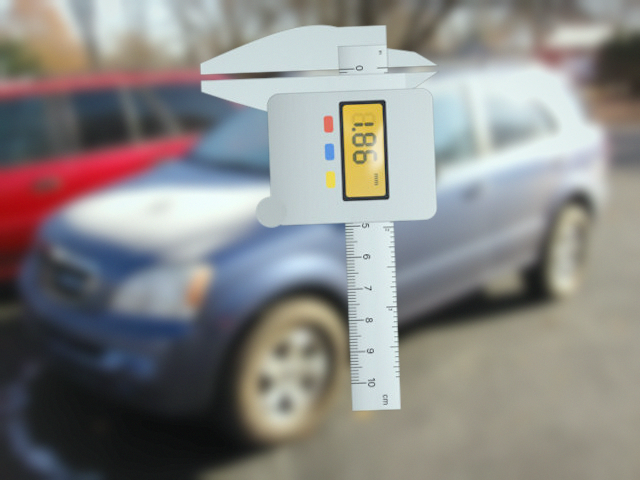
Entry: 1.86mm
